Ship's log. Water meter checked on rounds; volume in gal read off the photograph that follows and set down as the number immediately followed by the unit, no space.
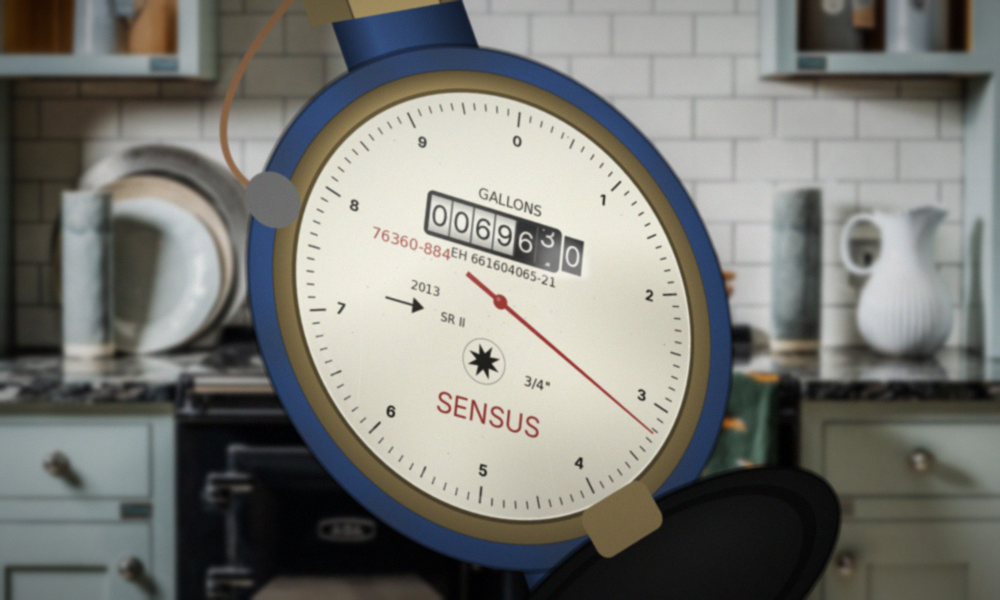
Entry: 69633.2gal
